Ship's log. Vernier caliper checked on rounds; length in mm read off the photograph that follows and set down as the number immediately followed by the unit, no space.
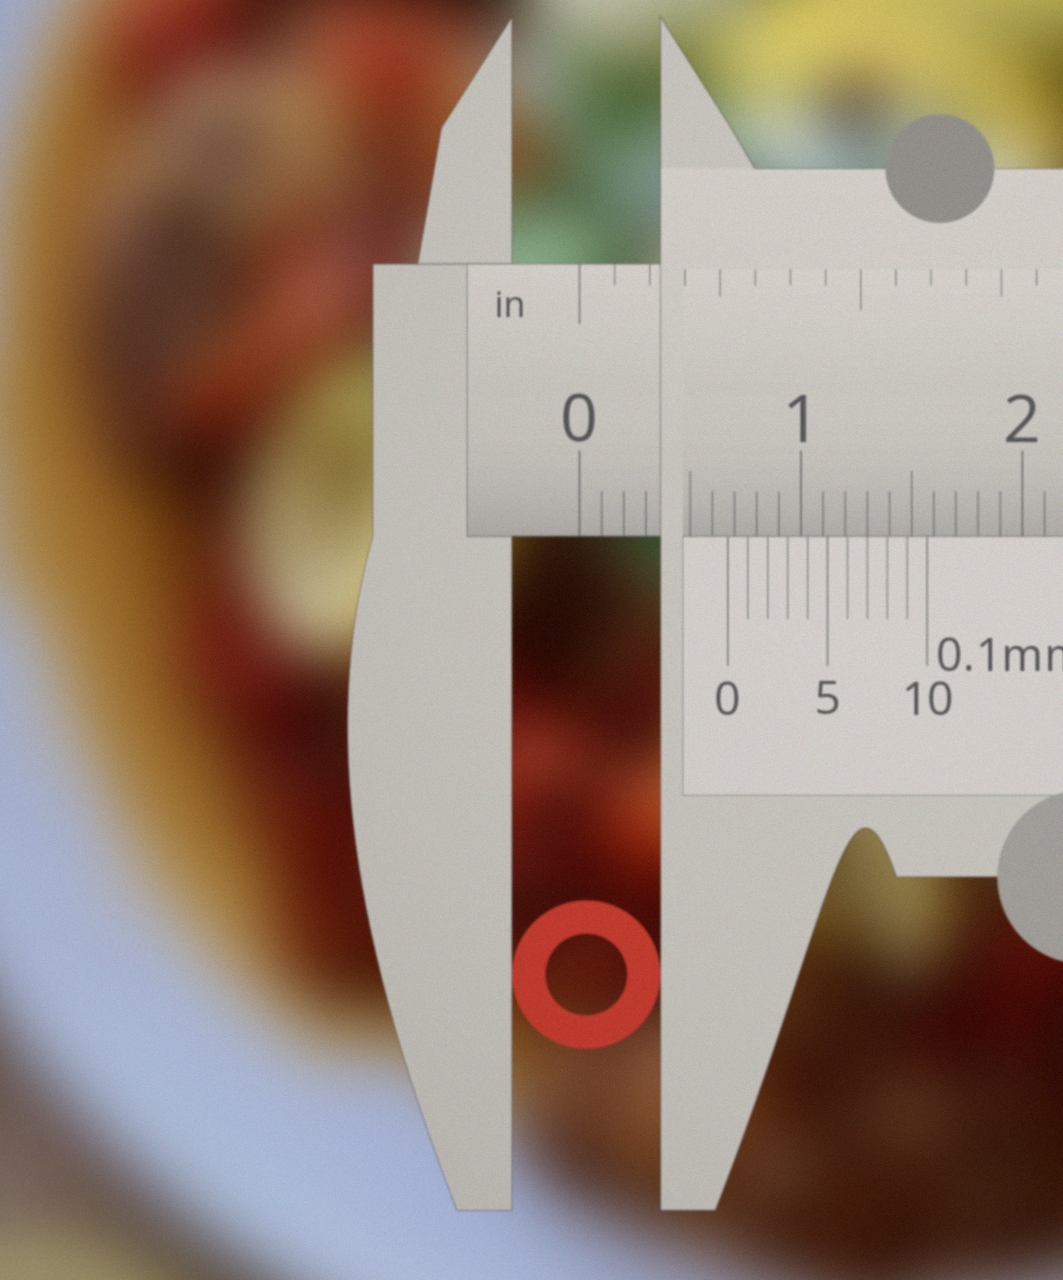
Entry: 6.7mm
